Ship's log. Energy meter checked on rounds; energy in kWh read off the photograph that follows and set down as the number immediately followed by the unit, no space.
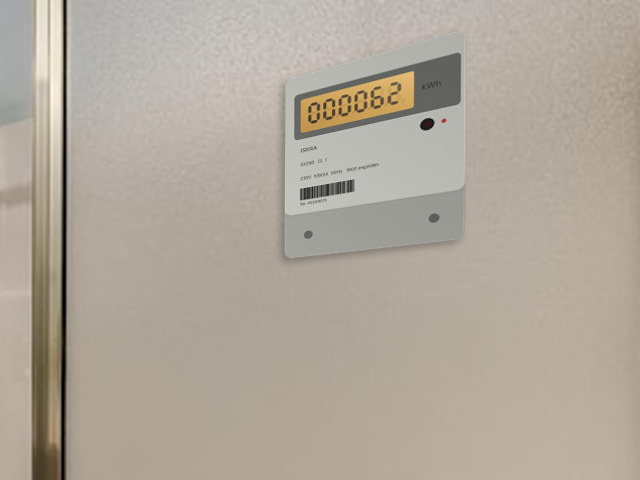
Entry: 62kWh
